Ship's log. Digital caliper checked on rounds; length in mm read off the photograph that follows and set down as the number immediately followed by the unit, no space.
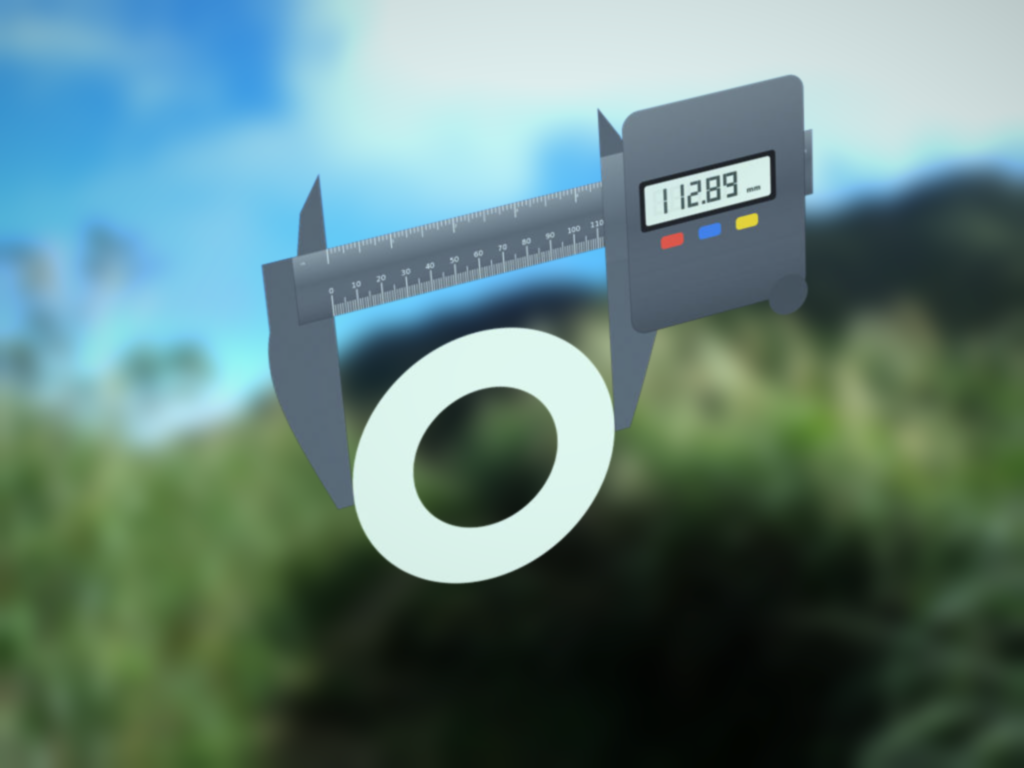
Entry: 112.89mm
